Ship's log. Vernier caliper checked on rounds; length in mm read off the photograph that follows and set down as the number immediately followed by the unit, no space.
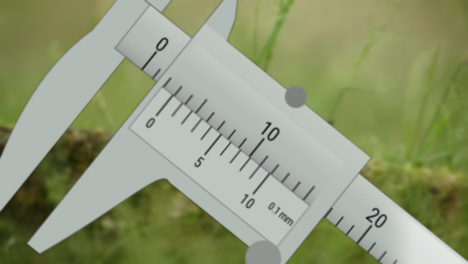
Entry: 2.9mm
